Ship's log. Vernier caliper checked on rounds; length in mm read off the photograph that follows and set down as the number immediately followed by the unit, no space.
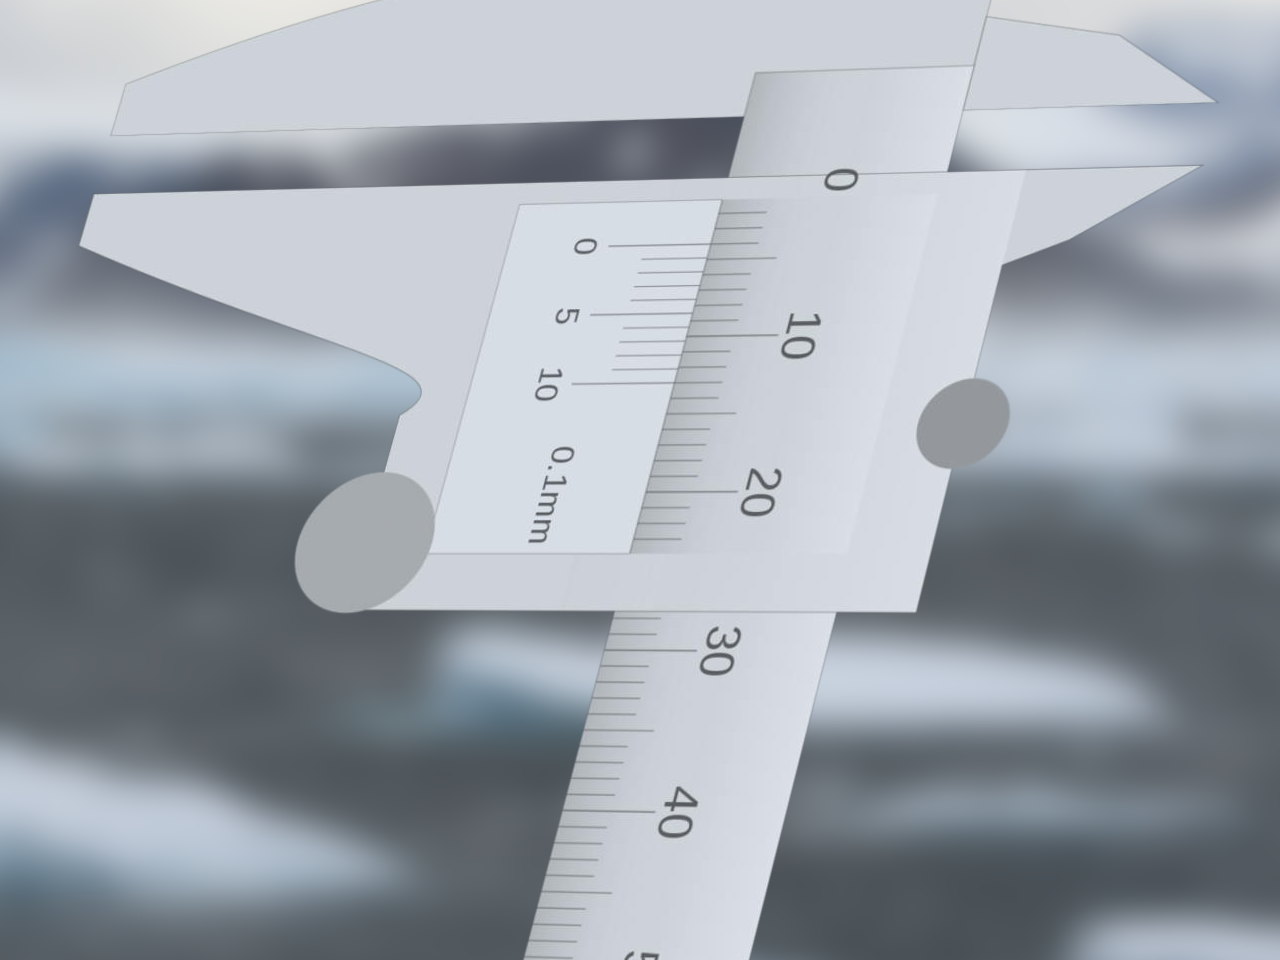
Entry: 4.0mm
